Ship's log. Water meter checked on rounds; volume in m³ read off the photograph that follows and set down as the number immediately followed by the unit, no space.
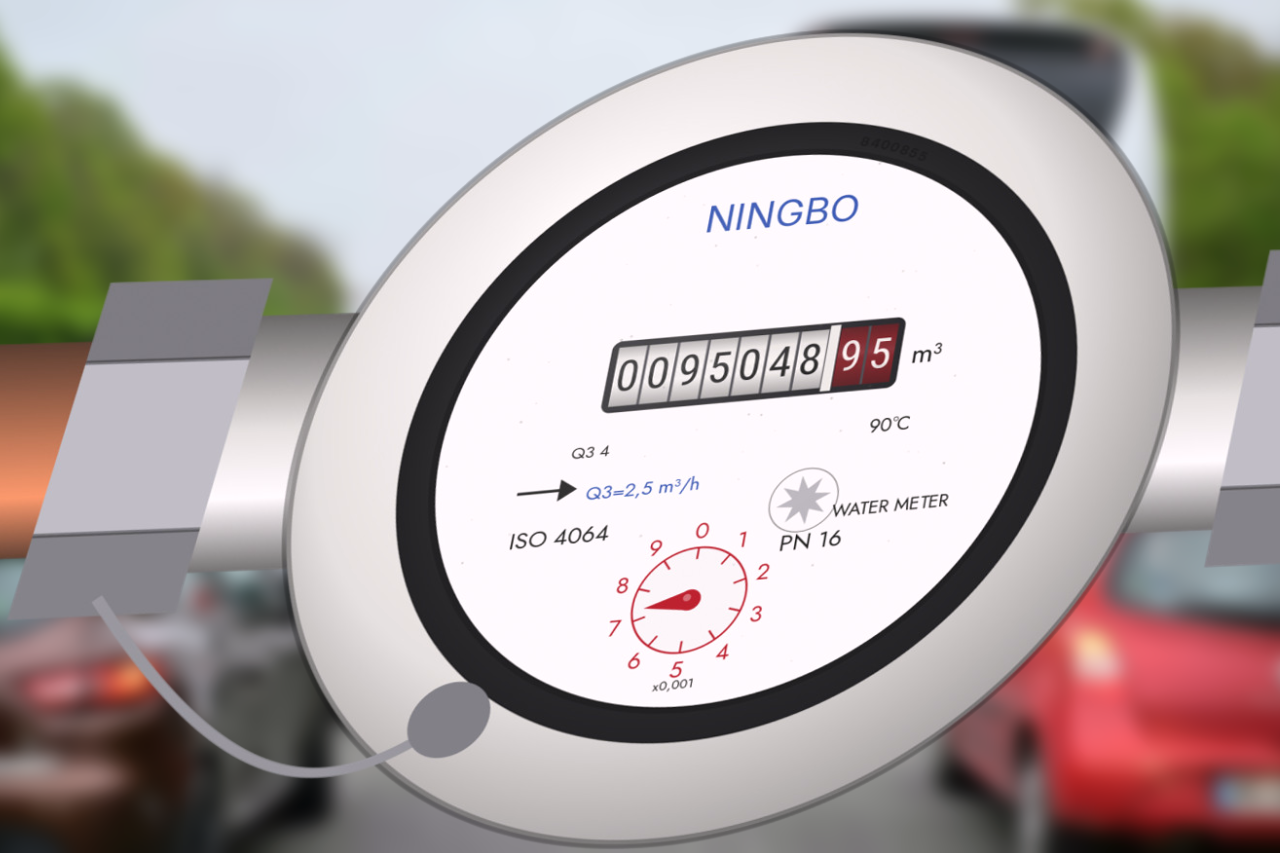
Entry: 95048.957m³
